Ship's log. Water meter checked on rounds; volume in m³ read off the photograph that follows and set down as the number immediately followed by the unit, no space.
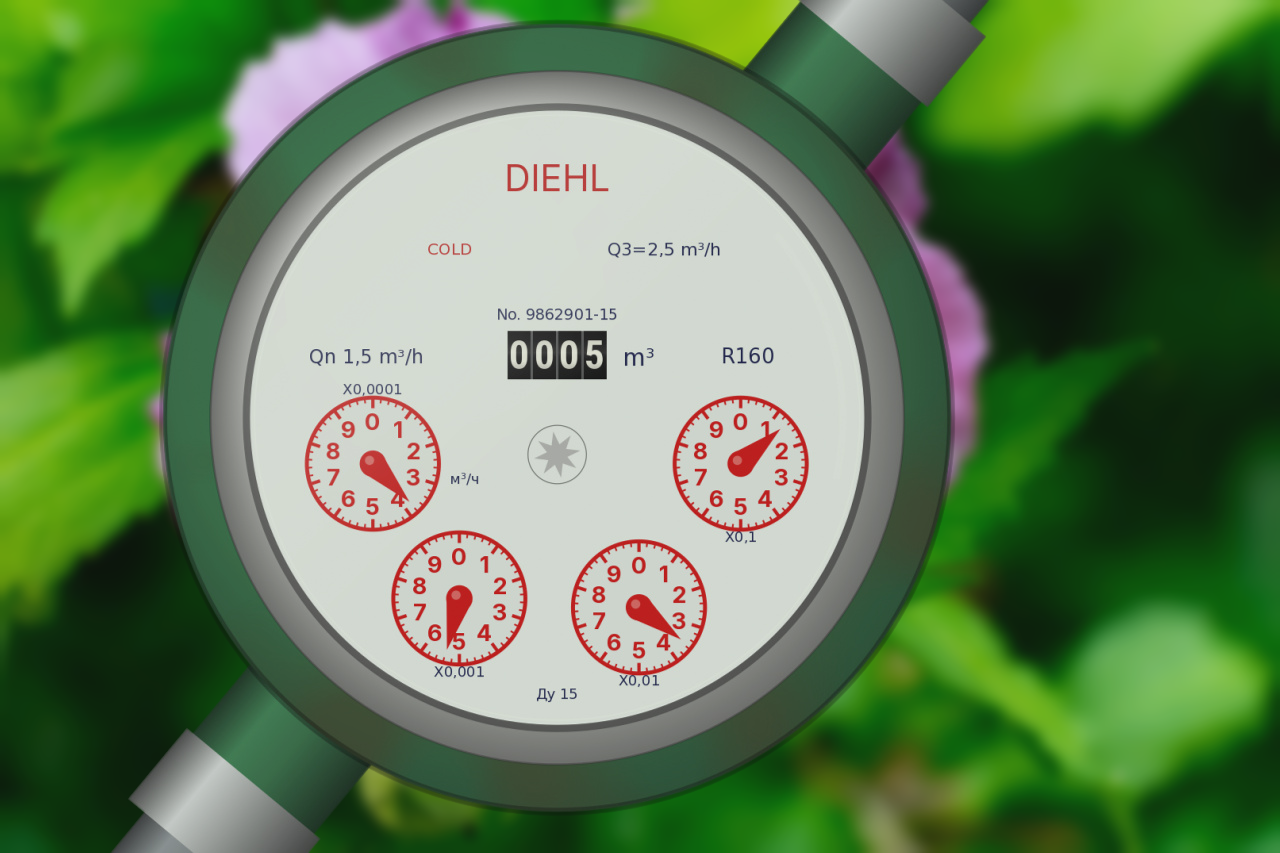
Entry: 5.1353m³
